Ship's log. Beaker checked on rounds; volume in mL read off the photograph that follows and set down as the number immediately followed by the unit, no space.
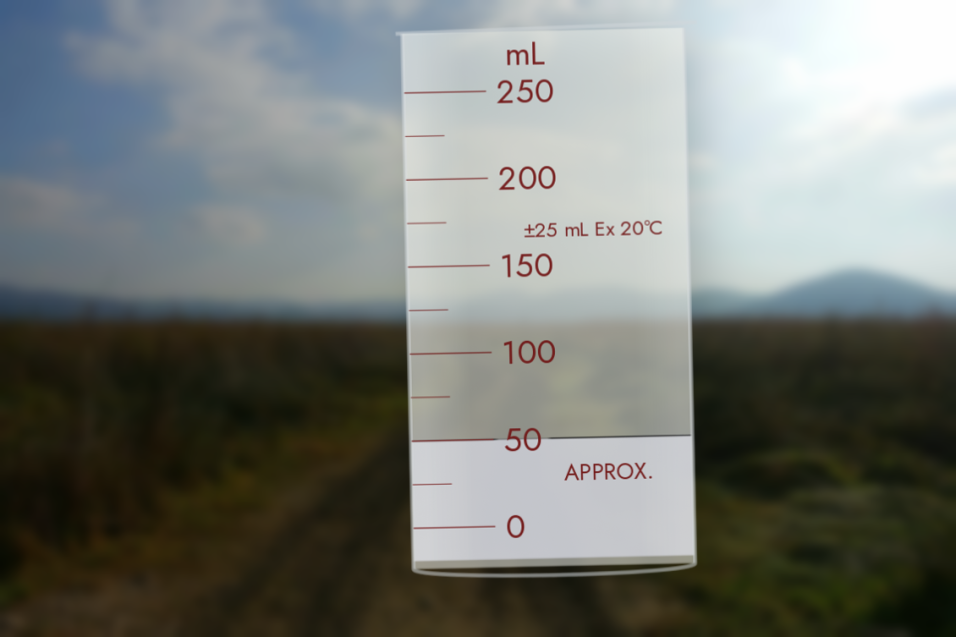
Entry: 50mL
